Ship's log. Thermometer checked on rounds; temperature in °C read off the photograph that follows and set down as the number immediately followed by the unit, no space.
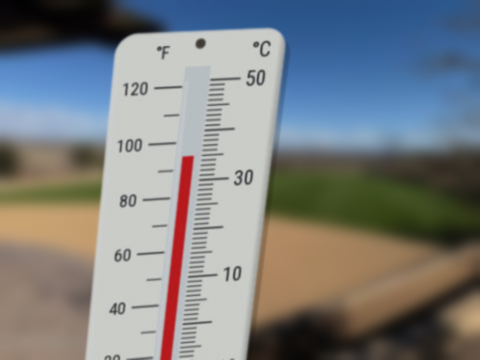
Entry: 35°C
